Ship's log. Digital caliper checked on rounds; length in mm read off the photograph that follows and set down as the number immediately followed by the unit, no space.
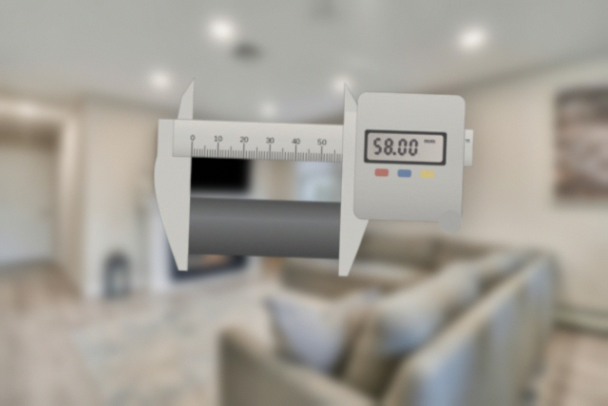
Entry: 58.00mm
